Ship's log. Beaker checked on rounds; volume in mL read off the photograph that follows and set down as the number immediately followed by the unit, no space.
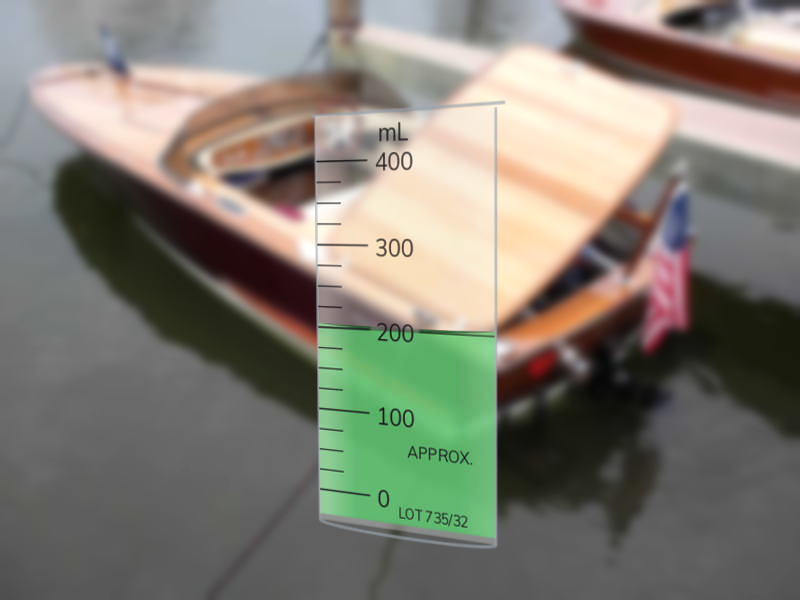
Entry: 200mL
